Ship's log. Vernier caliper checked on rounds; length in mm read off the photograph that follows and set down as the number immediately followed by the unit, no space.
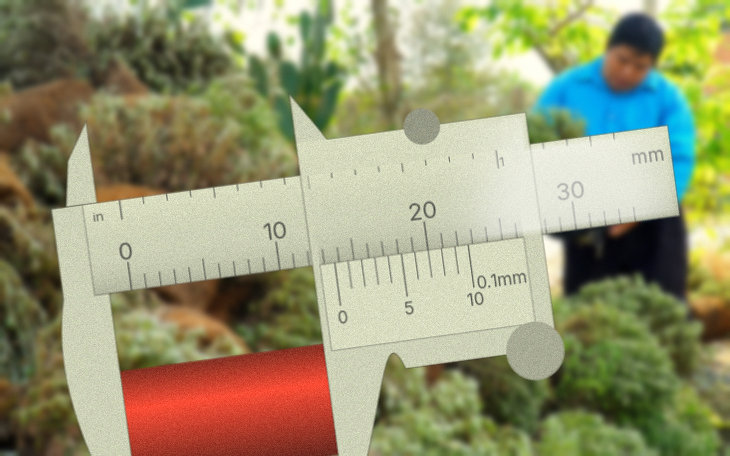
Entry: 13.7mm
